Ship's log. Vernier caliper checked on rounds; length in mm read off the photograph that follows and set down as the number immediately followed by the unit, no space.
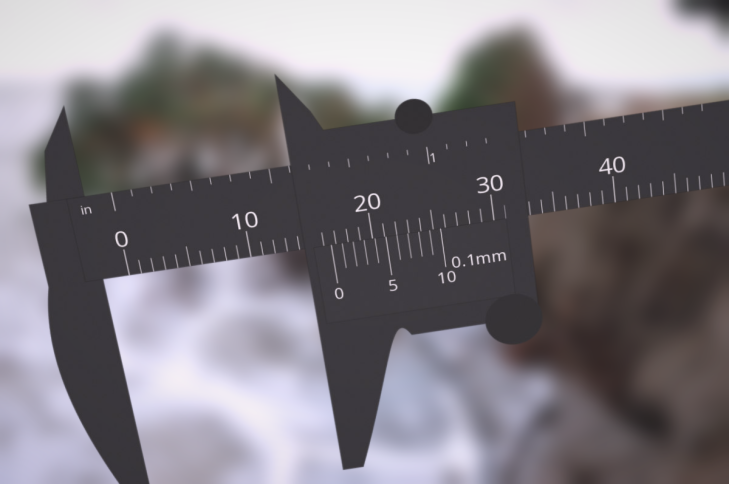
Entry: 16.6mm
